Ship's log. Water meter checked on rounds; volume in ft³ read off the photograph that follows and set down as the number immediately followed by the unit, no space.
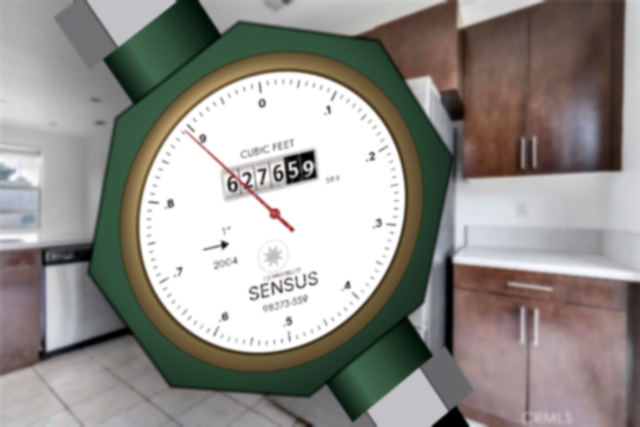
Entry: 627658.89ft³
